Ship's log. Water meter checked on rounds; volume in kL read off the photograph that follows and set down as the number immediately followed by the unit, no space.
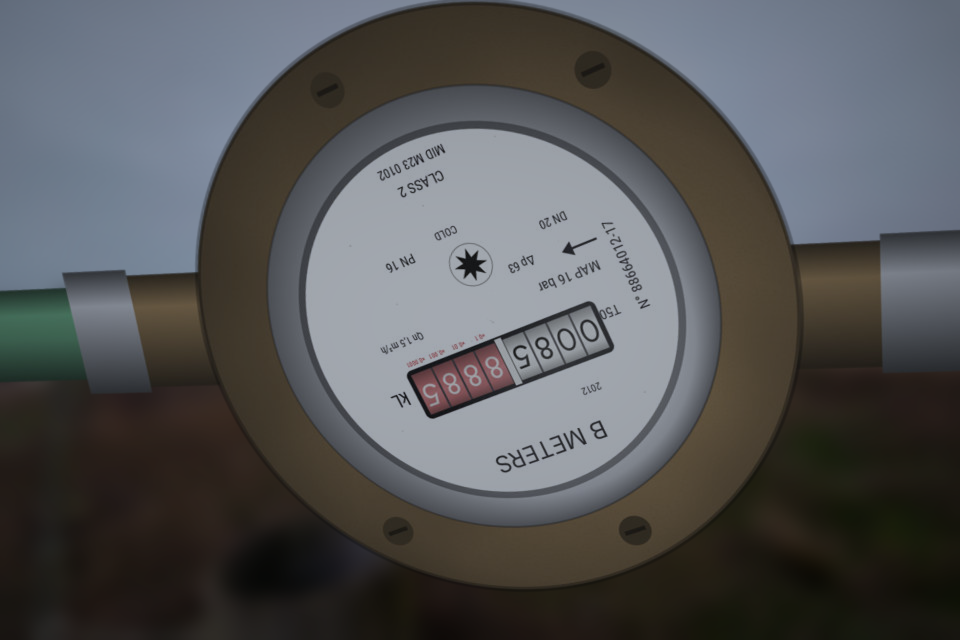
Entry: 85.8885kL
